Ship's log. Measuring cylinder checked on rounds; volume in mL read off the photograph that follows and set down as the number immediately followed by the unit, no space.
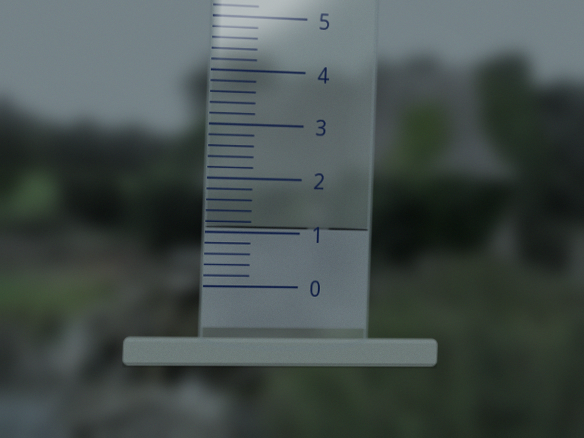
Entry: 1.1mL
